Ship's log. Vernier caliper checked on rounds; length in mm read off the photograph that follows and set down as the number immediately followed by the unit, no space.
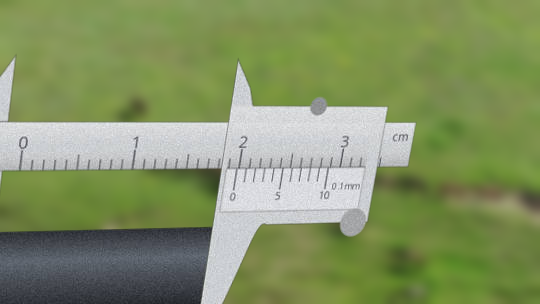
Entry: 19.8mm
